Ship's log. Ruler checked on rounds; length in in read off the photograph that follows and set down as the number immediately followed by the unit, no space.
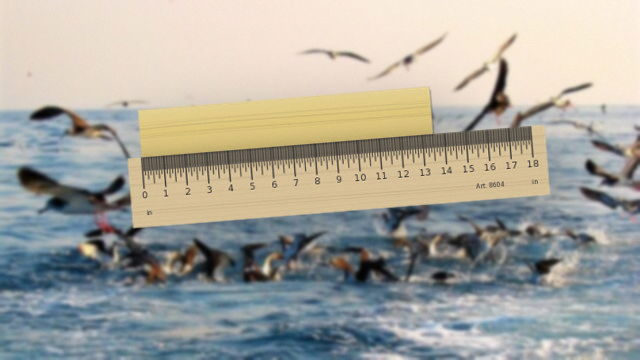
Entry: 13.5in
